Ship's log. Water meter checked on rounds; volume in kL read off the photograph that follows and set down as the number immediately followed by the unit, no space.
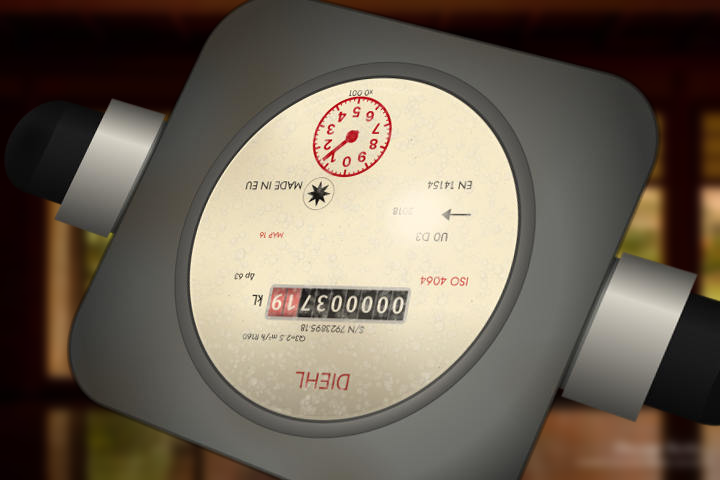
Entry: 37.191kL
